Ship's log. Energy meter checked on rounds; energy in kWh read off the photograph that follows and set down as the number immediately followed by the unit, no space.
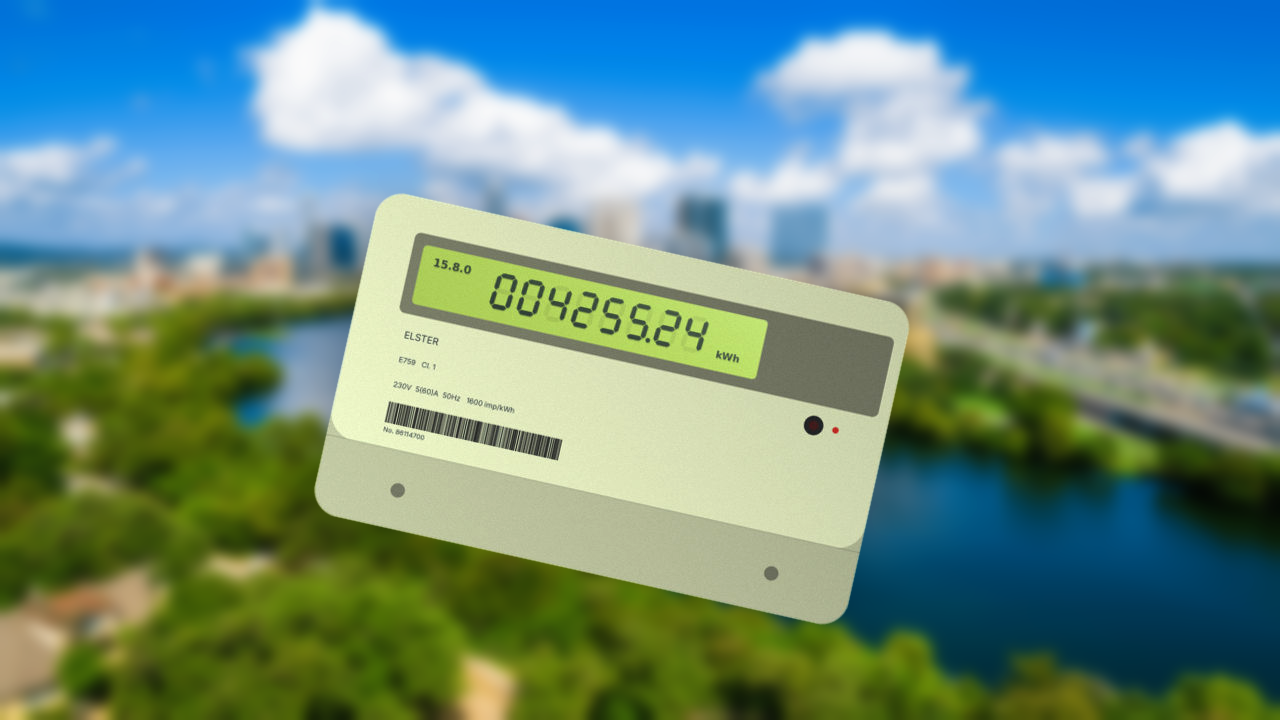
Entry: 4255.24kWh
